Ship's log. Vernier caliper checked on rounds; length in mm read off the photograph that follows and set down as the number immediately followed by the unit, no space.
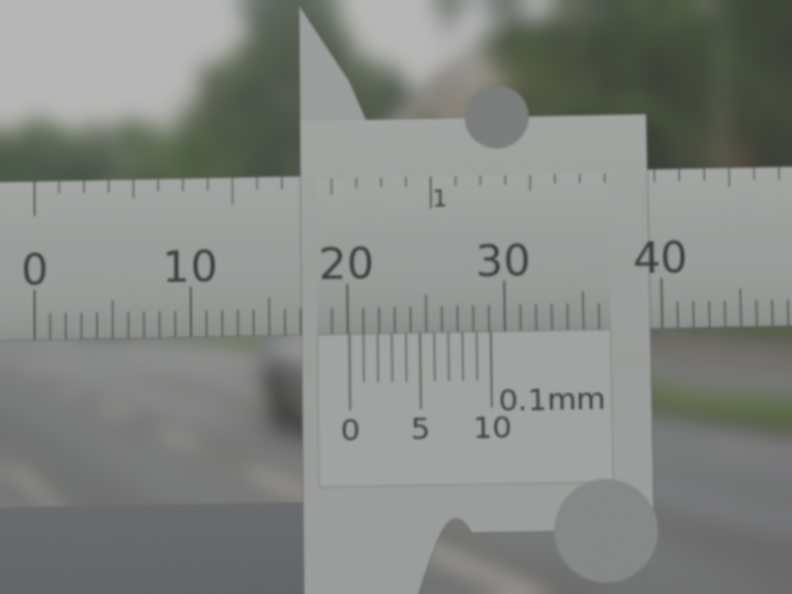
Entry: 20.1mm
